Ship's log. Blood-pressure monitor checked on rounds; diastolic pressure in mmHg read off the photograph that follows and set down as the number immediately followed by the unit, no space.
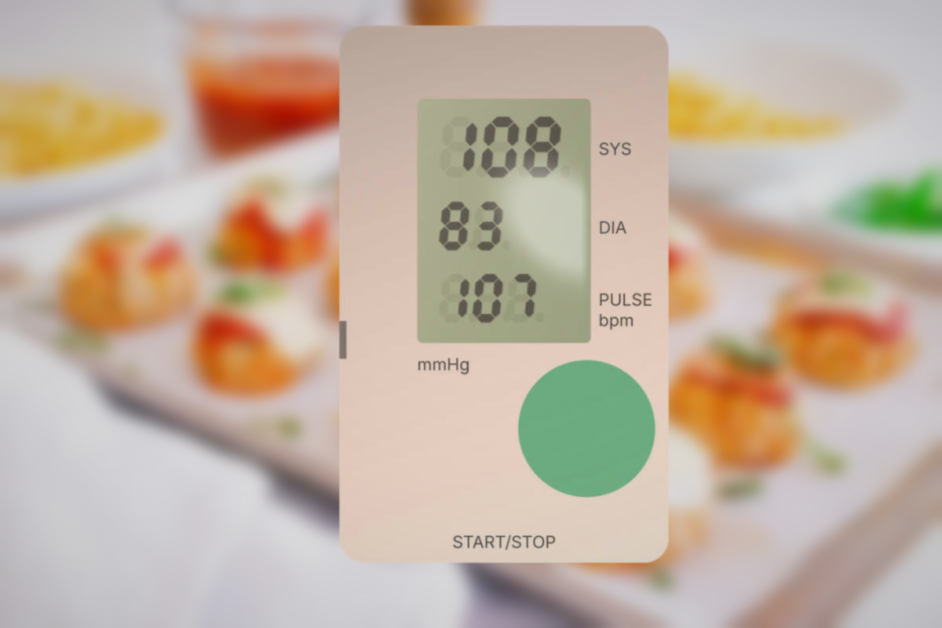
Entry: 83mmHg
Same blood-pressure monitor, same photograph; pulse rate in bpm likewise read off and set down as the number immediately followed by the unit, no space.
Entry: 107bpm
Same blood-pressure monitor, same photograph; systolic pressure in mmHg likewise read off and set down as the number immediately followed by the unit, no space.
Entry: 108mmHg
